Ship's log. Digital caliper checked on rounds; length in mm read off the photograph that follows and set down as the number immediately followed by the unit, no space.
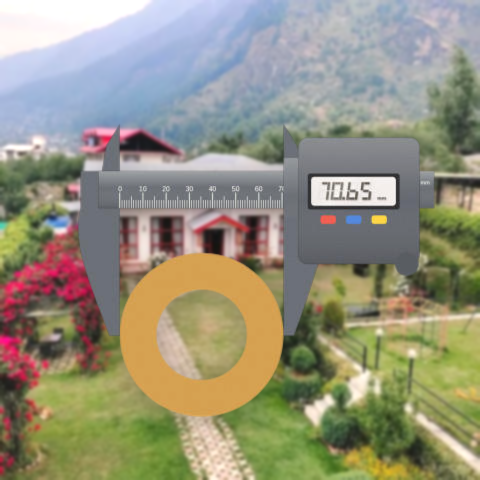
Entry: 70.65mm
